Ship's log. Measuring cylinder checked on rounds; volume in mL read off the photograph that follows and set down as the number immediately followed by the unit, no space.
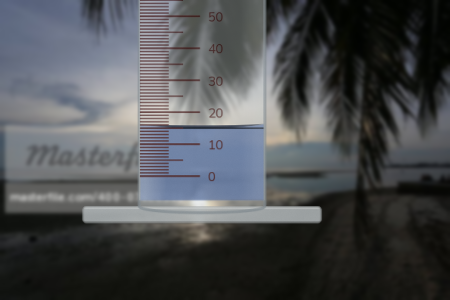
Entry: 15mL
